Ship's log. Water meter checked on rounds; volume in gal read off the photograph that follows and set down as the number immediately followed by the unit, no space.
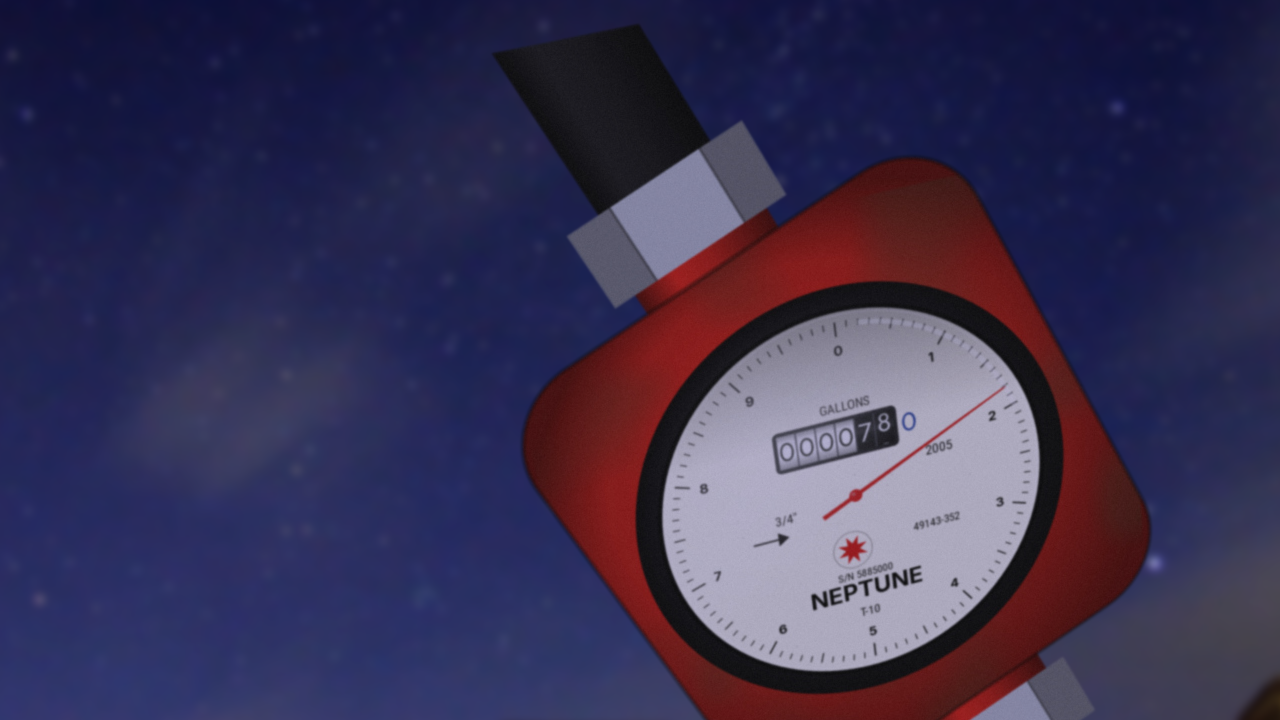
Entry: 781.8gal
